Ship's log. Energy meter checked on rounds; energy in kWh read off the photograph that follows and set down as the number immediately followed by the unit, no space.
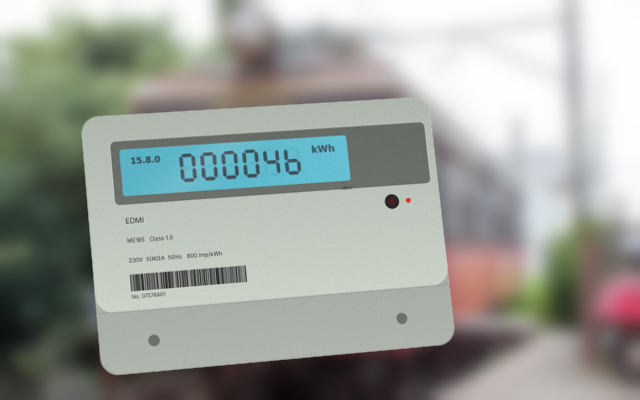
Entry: 46kWh
